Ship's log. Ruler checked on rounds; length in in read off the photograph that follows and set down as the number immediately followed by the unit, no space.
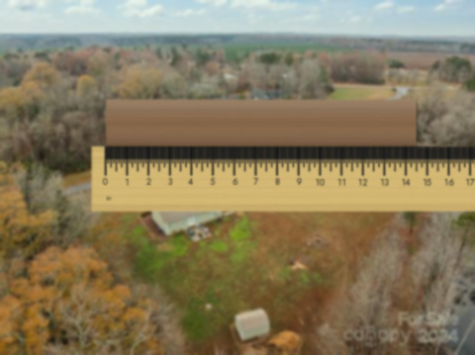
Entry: 14.5in
